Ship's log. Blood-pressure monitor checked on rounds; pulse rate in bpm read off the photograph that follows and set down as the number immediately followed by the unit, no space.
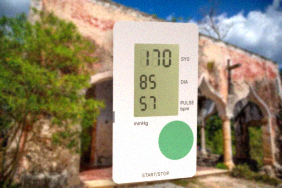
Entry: 57bpm
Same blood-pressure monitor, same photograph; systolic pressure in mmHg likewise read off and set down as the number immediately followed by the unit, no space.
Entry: 170mmHg
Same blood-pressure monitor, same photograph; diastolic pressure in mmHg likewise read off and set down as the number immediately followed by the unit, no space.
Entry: 85mmHg
